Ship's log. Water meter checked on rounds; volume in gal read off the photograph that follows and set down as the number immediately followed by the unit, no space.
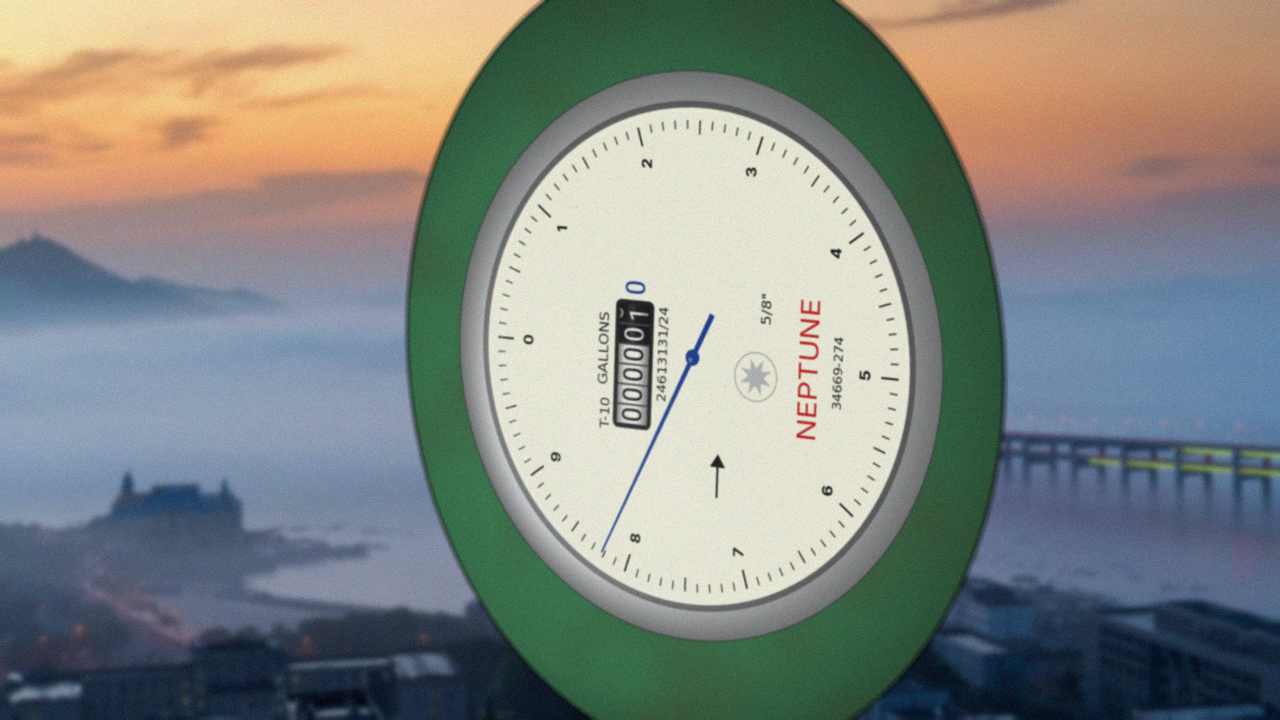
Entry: 8.2gal
